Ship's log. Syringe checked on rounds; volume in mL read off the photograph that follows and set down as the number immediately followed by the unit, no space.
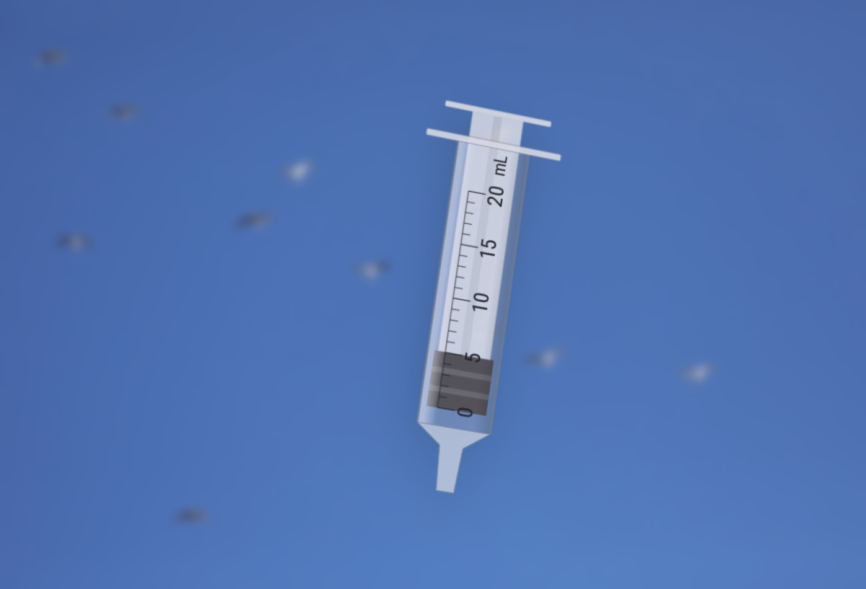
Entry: 0mL
